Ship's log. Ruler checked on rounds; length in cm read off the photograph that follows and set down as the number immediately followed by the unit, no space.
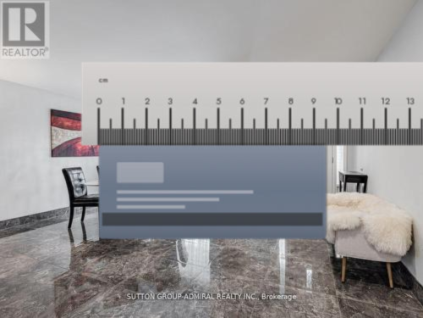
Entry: 9.5cm
